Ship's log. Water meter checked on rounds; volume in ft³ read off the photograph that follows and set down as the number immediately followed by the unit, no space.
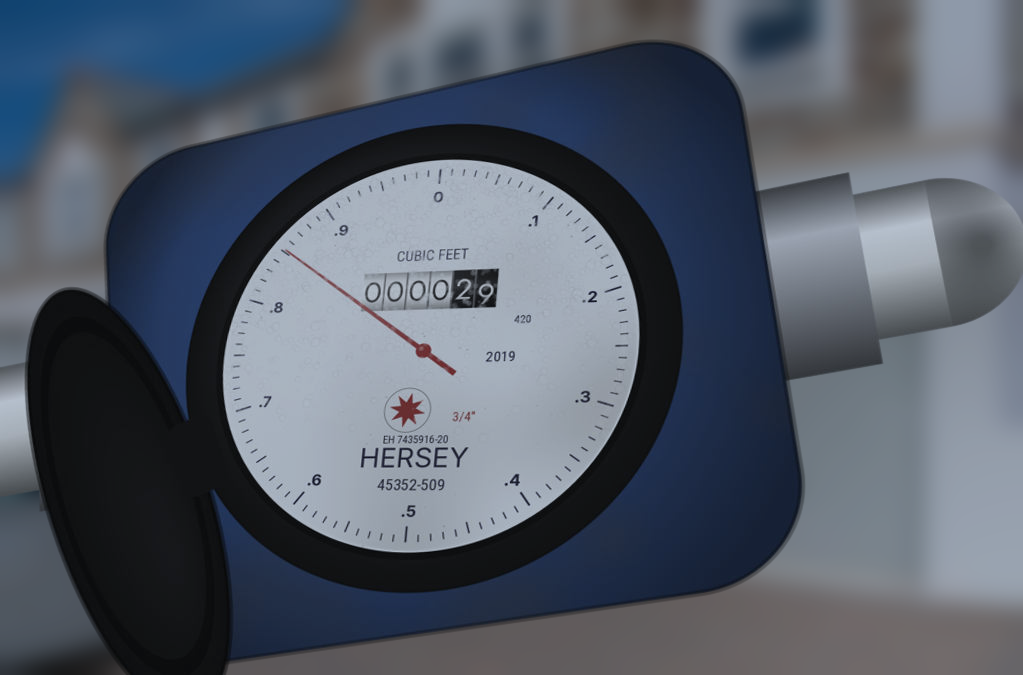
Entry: 28.85ft³
